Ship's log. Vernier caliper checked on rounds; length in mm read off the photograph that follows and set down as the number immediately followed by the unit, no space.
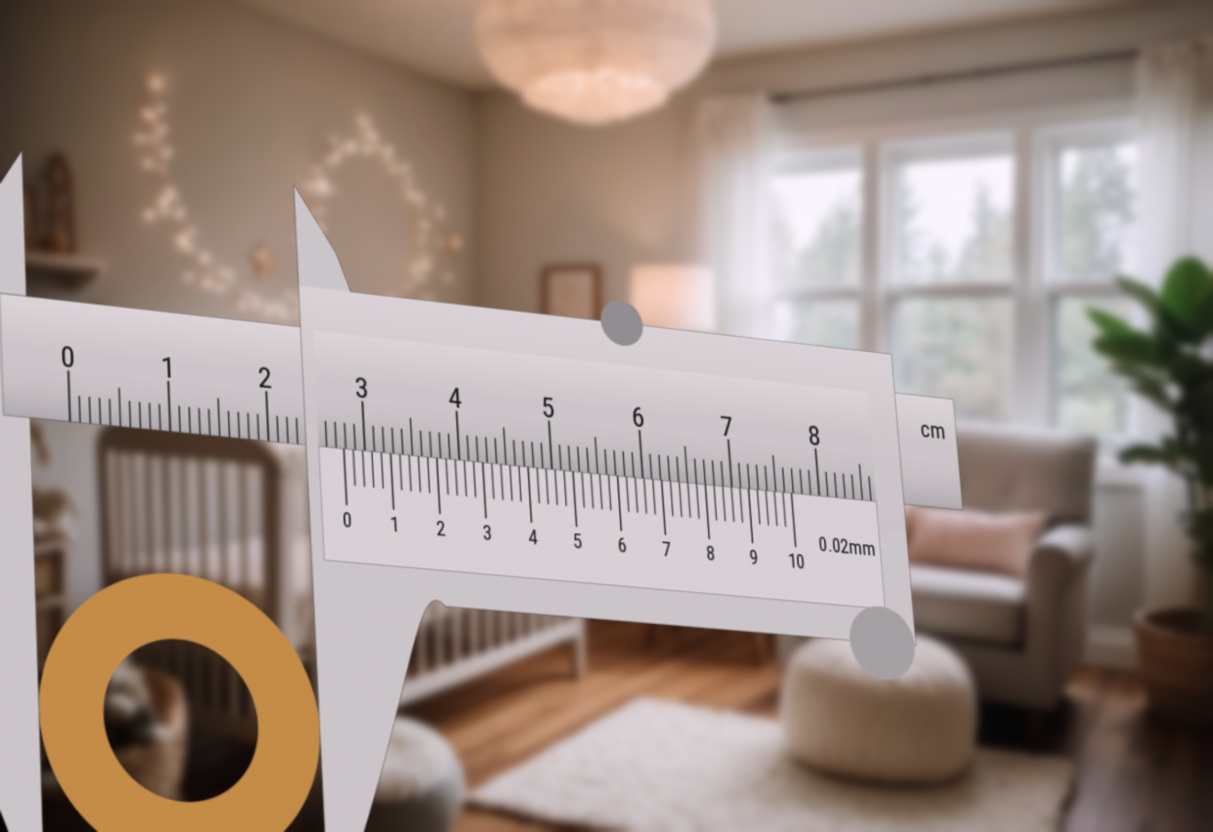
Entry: 27.8mm
